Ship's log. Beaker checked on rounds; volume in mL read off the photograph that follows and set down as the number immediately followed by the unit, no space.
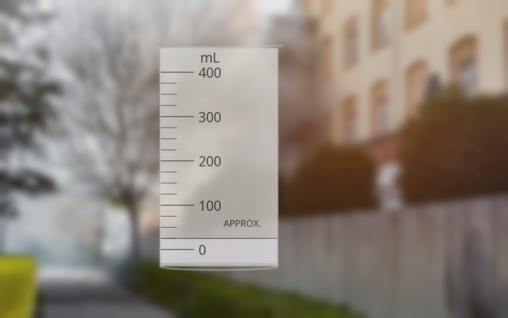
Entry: 25mL
